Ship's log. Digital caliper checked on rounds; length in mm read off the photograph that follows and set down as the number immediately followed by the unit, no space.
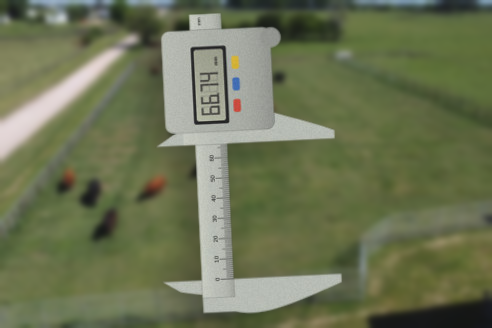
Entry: 66.74mm
